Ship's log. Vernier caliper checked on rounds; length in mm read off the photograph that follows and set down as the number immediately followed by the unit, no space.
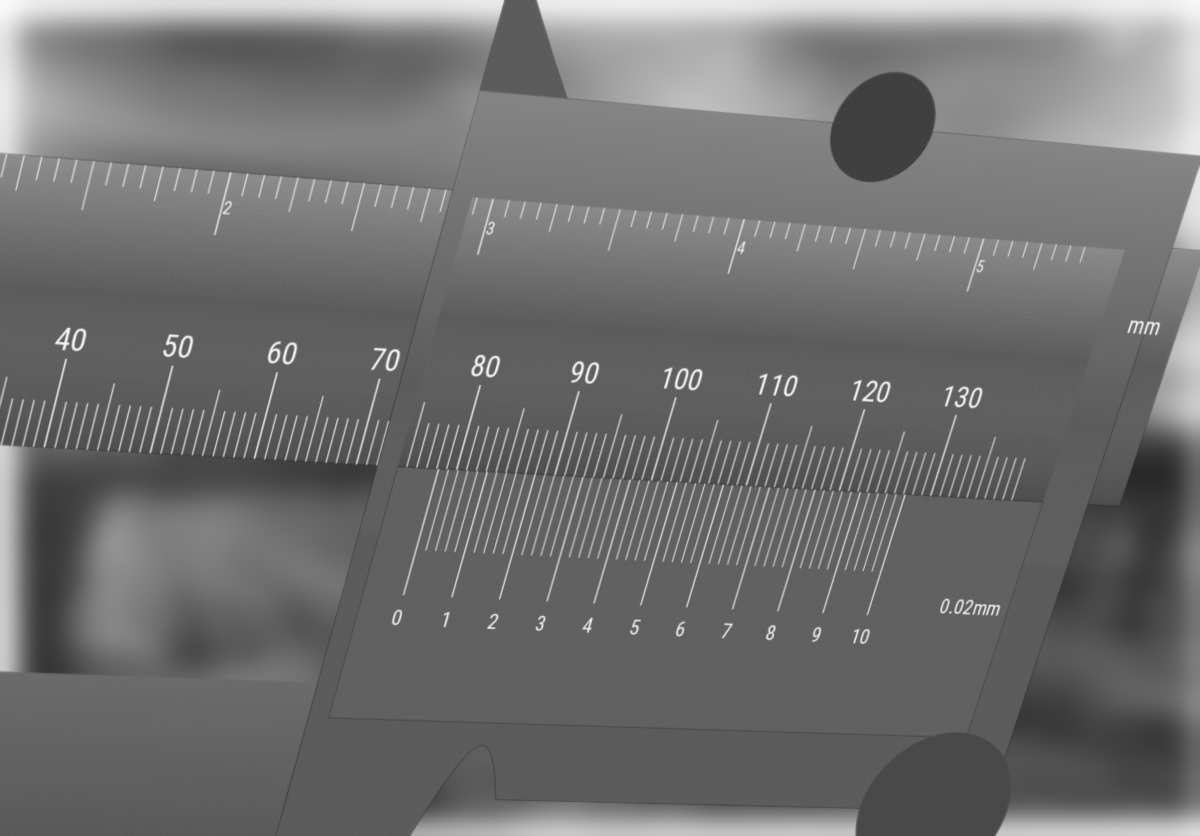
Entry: 78.2mm
